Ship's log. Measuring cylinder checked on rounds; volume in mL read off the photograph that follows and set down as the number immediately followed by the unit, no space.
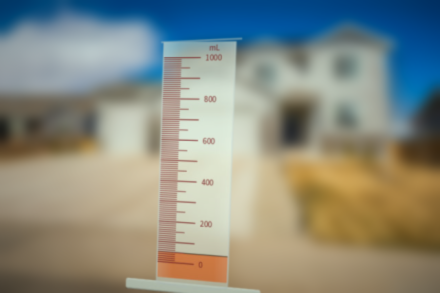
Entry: 50mL
